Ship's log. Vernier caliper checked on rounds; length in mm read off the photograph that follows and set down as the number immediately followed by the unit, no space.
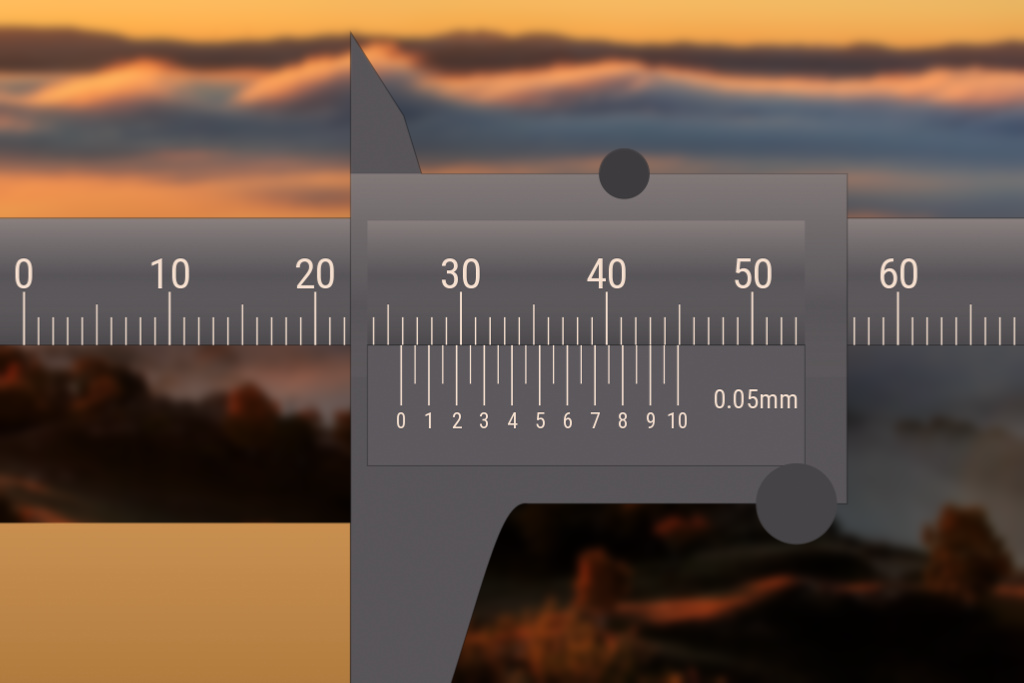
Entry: 25.9mm
